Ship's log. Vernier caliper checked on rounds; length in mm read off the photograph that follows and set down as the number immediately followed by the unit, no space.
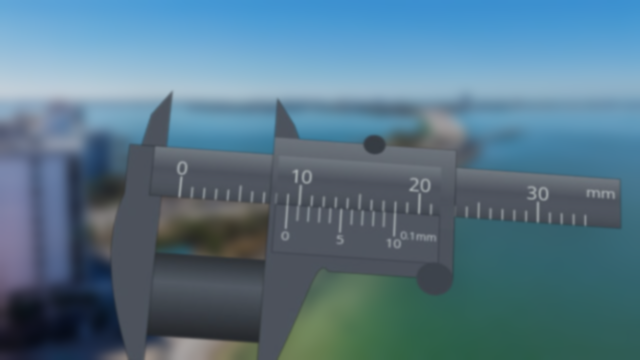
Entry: 9.0mm
